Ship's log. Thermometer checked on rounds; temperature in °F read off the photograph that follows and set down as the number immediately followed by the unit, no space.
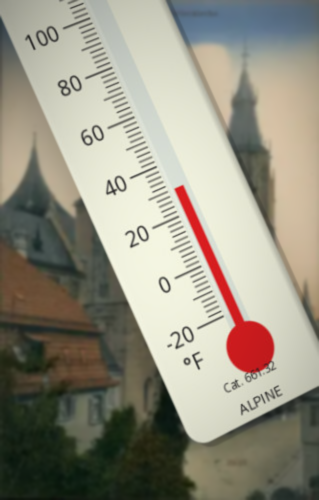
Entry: 30°F
